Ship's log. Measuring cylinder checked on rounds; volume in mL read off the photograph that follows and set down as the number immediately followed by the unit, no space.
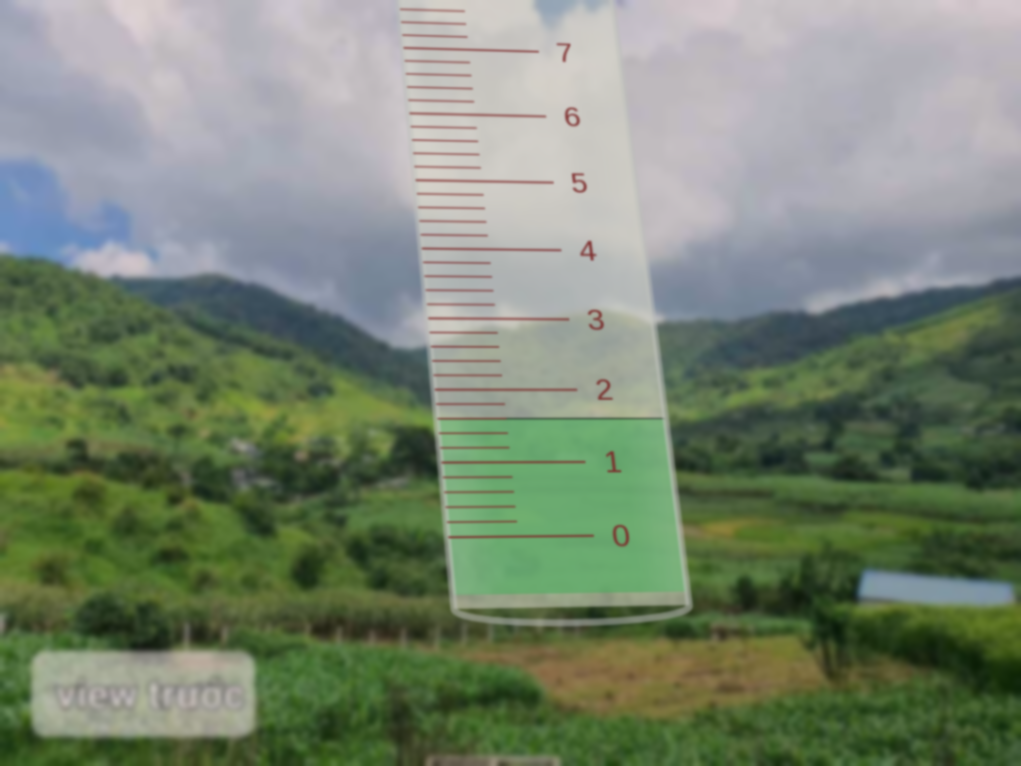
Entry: 1.6mL
